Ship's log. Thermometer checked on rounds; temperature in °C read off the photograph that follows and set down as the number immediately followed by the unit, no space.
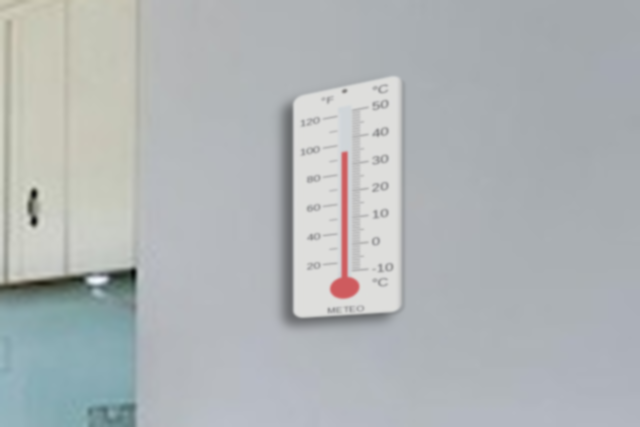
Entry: 35°C
